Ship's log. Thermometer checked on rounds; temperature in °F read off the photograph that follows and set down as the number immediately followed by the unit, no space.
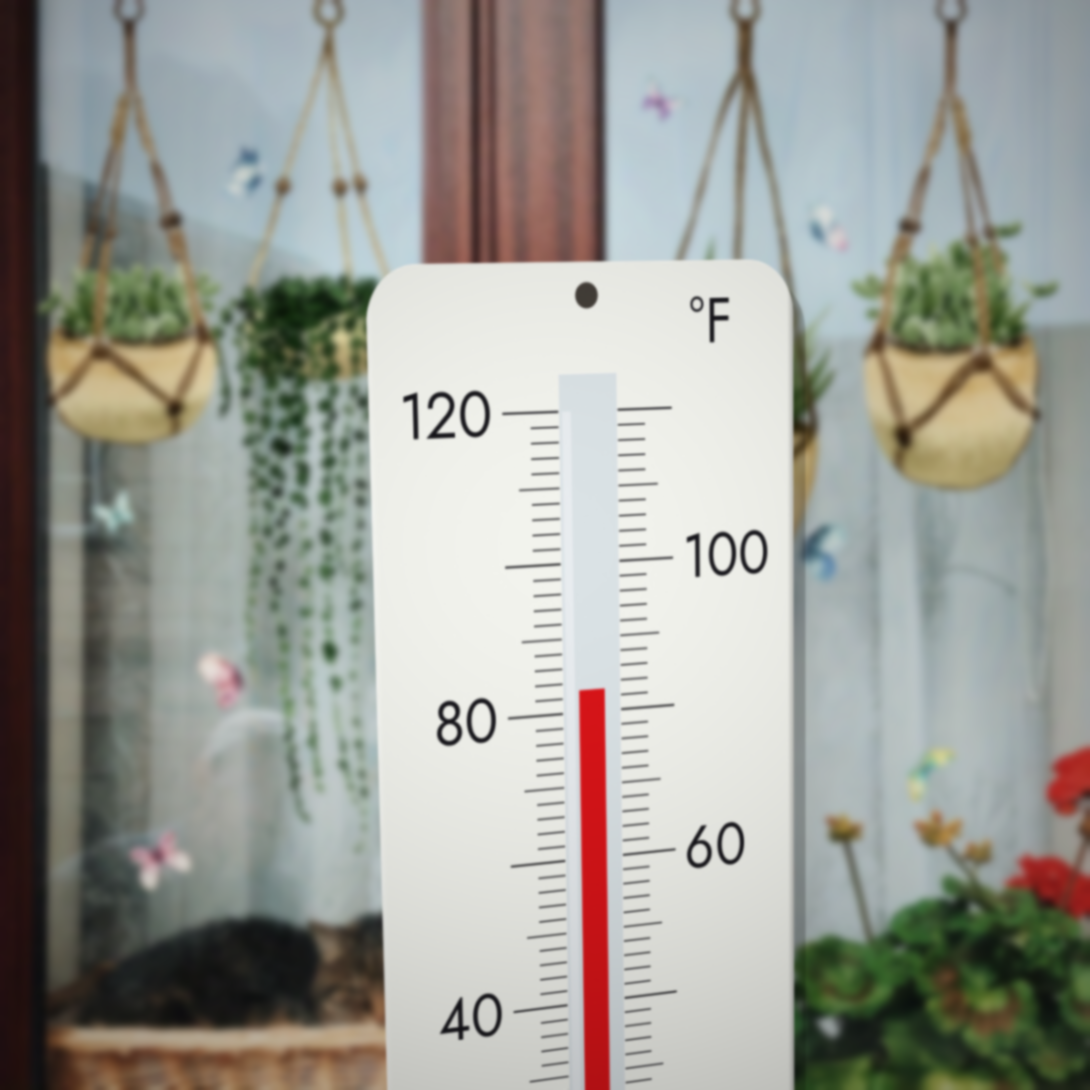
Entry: 83°F
